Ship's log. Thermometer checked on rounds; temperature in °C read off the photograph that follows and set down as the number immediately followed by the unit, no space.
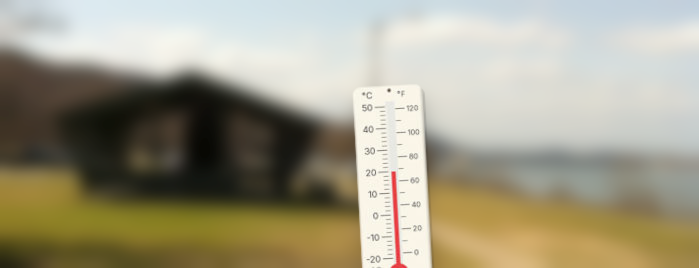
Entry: 20°C
